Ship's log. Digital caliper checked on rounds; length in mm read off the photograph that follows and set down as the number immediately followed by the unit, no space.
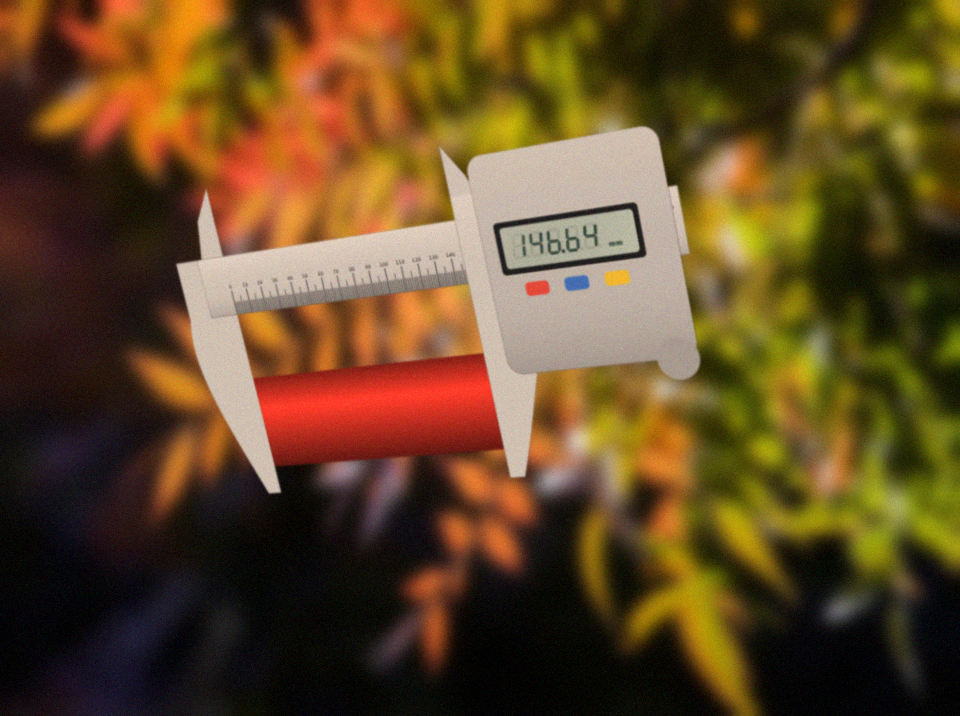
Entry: 146.64mm
